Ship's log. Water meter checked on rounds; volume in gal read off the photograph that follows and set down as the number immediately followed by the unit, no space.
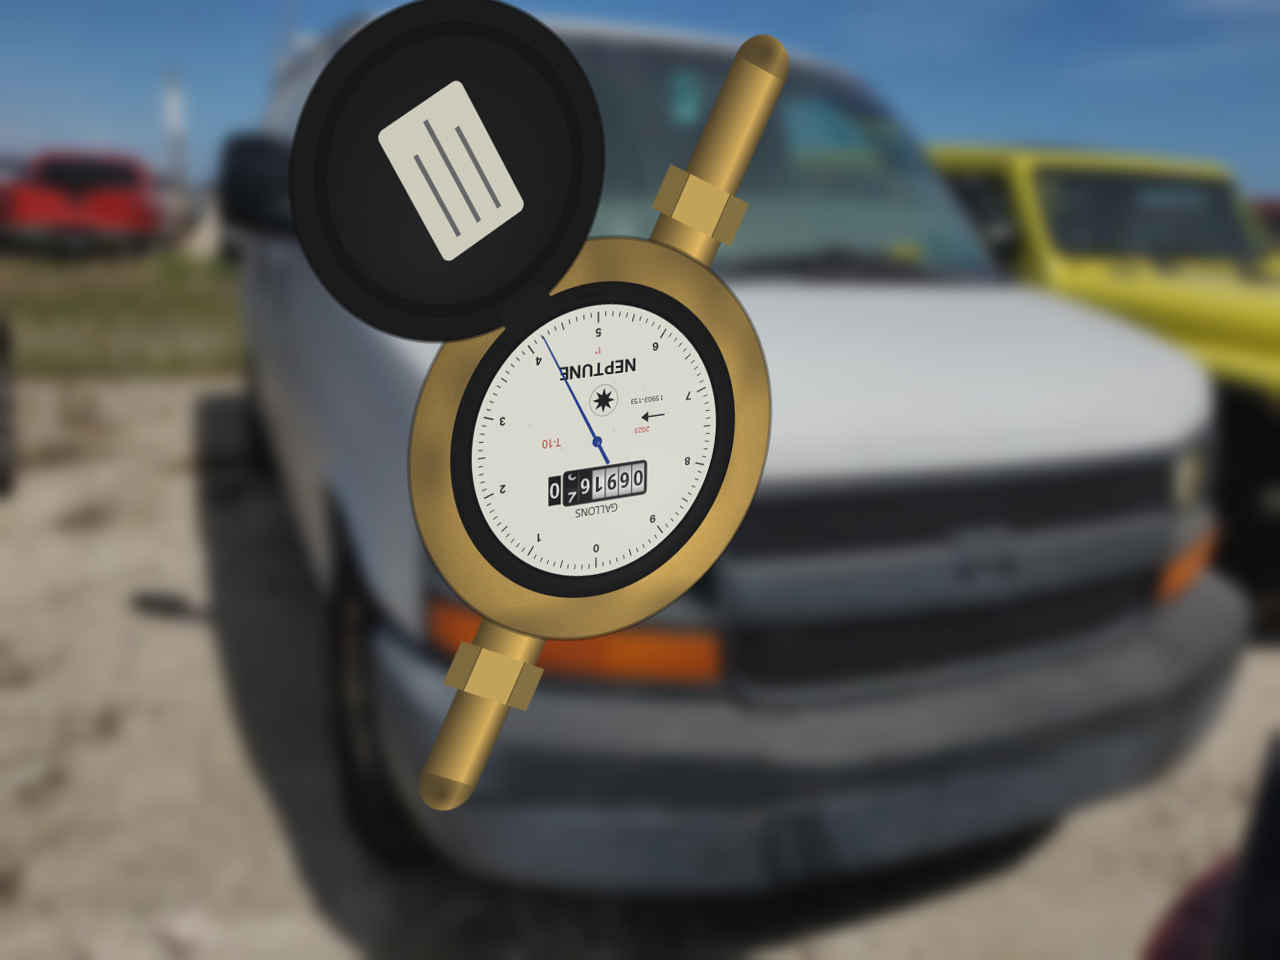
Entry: 691624.2gal
